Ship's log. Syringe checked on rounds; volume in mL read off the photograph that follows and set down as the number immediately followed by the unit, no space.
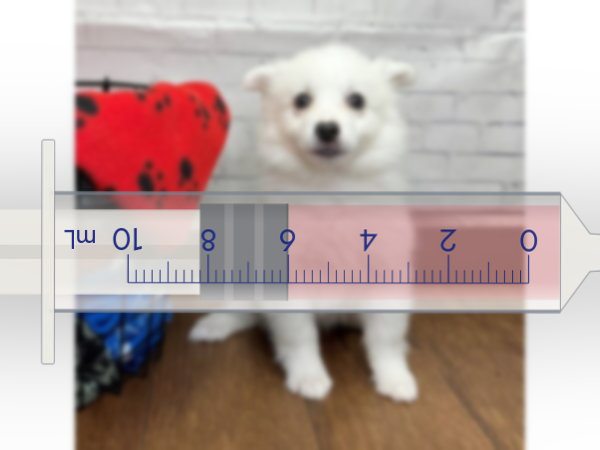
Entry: 6mL
